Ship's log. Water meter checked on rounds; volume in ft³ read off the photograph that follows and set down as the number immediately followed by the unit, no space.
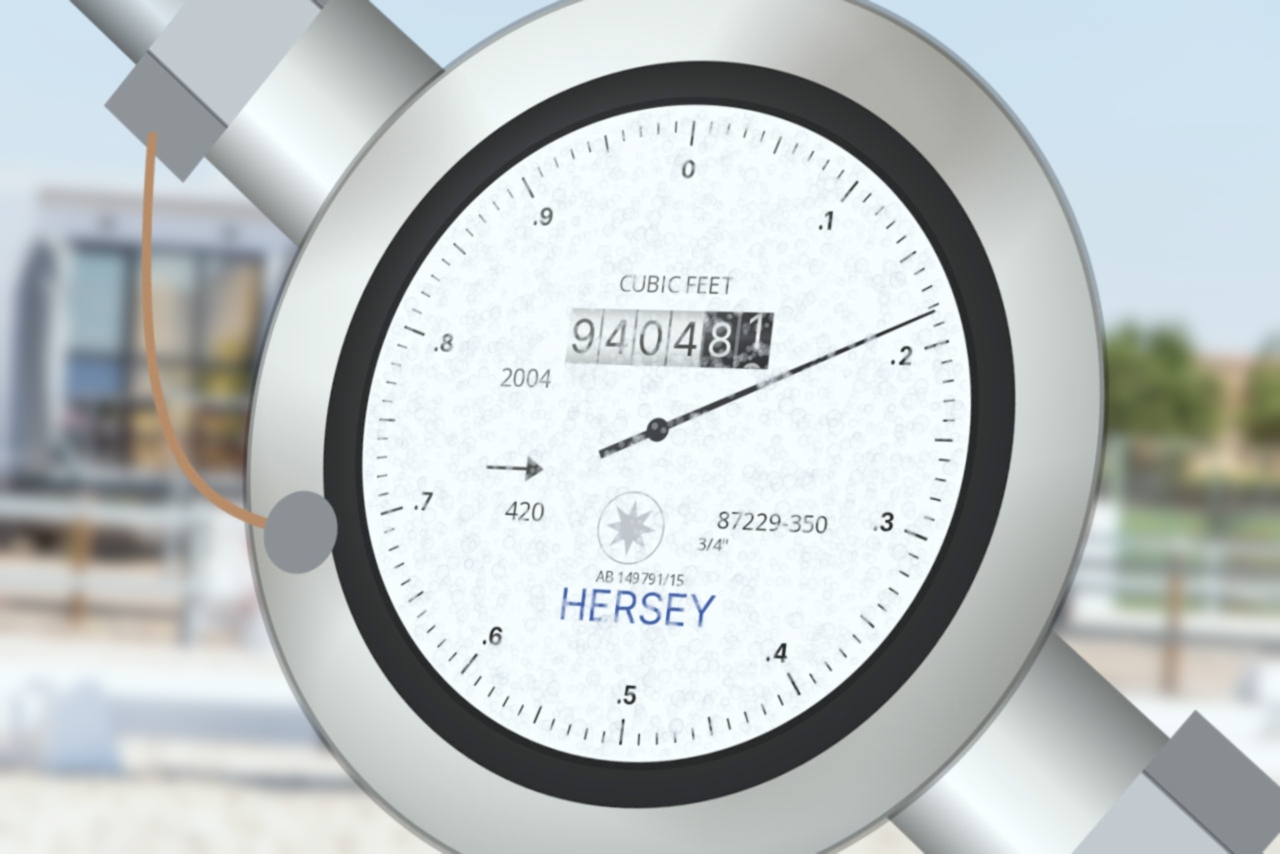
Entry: 940481.18ft³
